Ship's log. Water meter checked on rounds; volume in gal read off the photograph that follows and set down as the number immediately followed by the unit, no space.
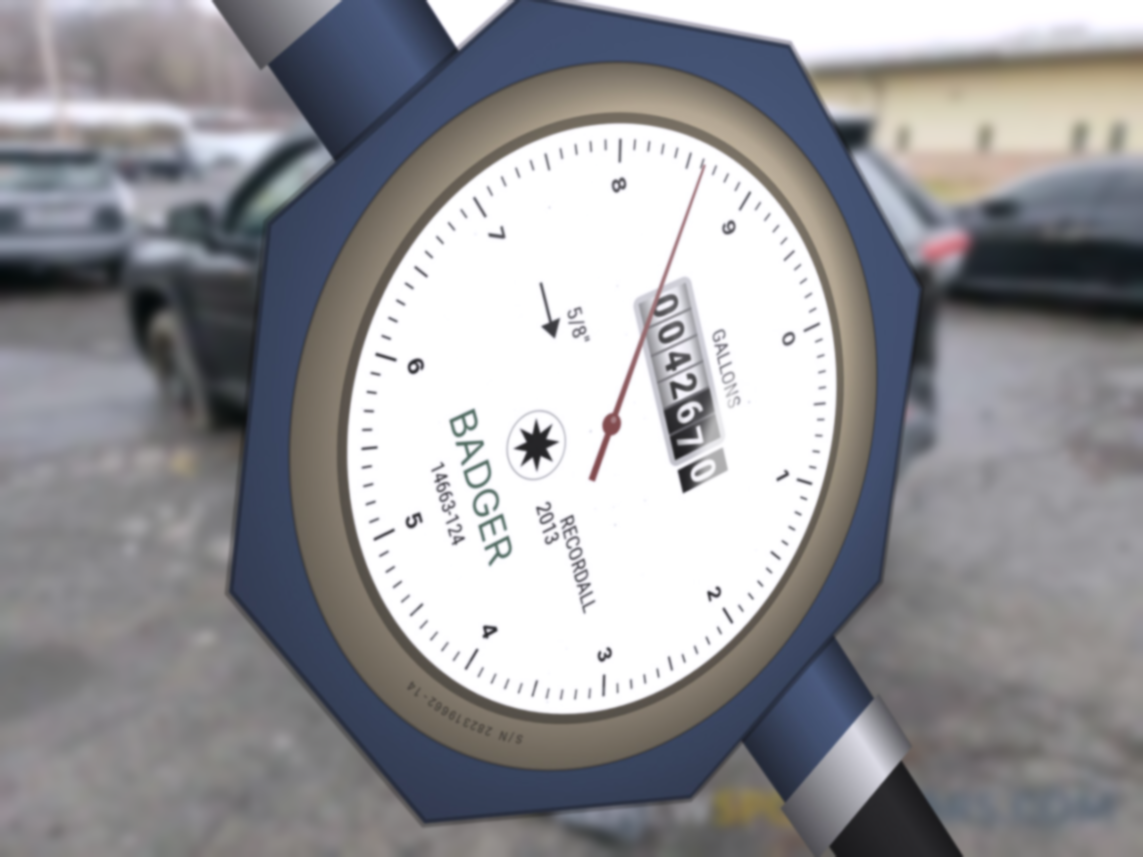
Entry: 42668.6gal
